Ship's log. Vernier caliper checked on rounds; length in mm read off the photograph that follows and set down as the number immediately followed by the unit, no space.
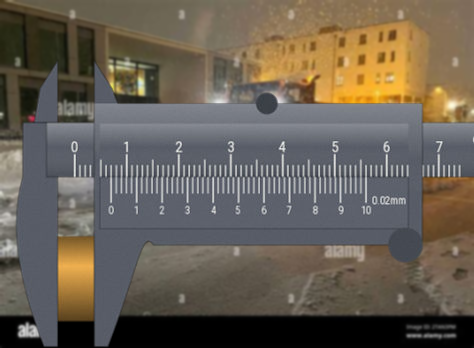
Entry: 7.0mm
